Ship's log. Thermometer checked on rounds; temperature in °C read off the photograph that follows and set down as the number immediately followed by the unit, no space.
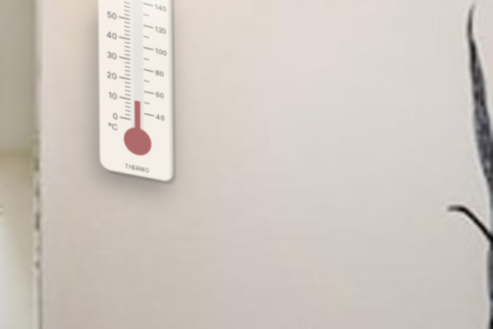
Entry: 10°C
